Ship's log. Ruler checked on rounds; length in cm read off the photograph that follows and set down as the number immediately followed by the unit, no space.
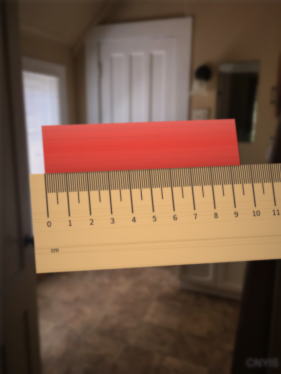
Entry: 9.5cm
